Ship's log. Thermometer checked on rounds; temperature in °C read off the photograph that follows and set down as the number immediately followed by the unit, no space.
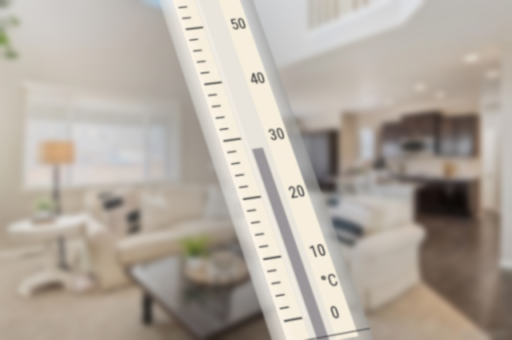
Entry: 28°C
